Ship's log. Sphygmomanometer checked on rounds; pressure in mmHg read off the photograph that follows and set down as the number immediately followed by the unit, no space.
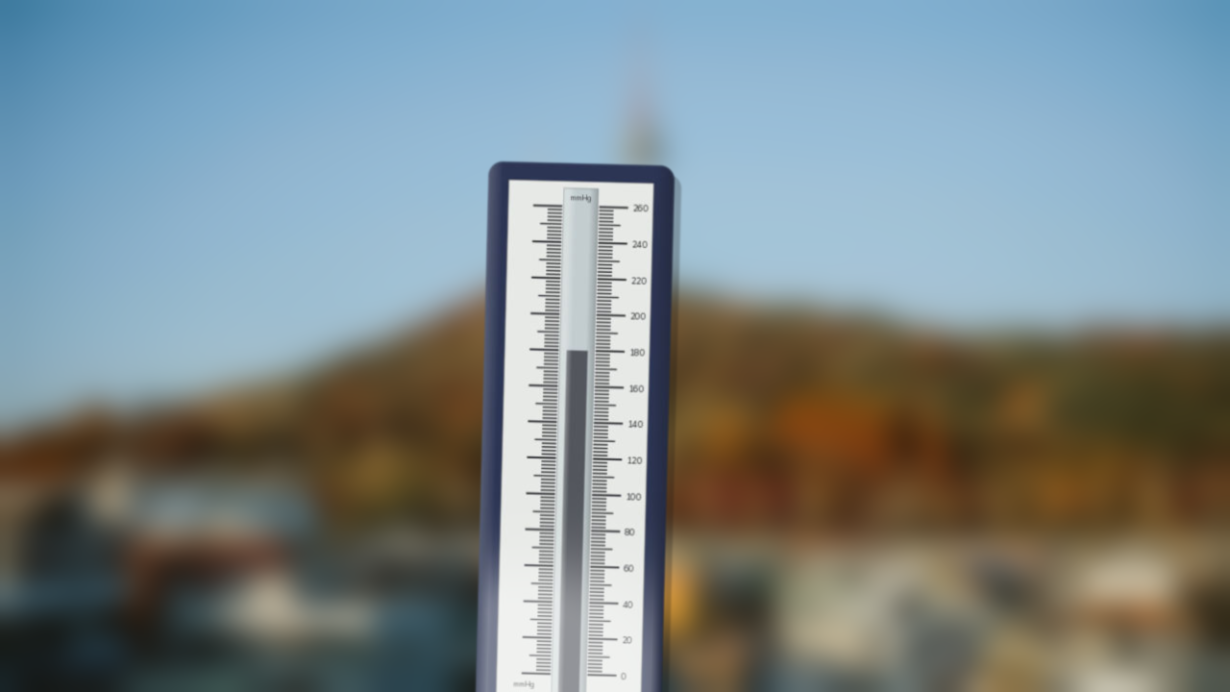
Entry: 180mmHg
